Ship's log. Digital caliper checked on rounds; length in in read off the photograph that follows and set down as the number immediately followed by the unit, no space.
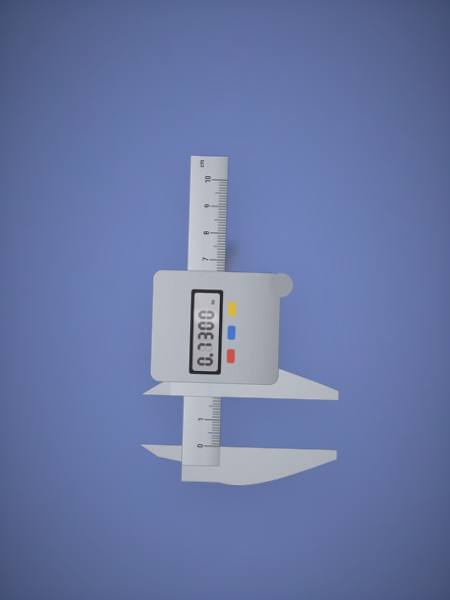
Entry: 0.7300in
